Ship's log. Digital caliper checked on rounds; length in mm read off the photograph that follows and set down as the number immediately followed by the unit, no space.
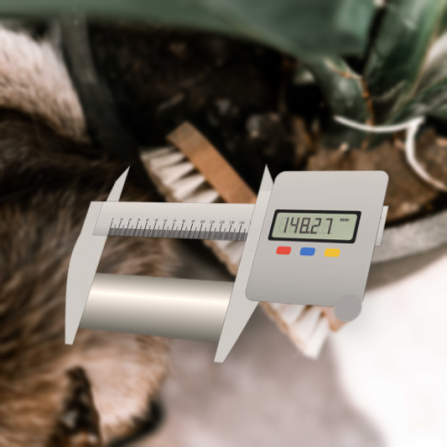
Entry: 148.27mm
